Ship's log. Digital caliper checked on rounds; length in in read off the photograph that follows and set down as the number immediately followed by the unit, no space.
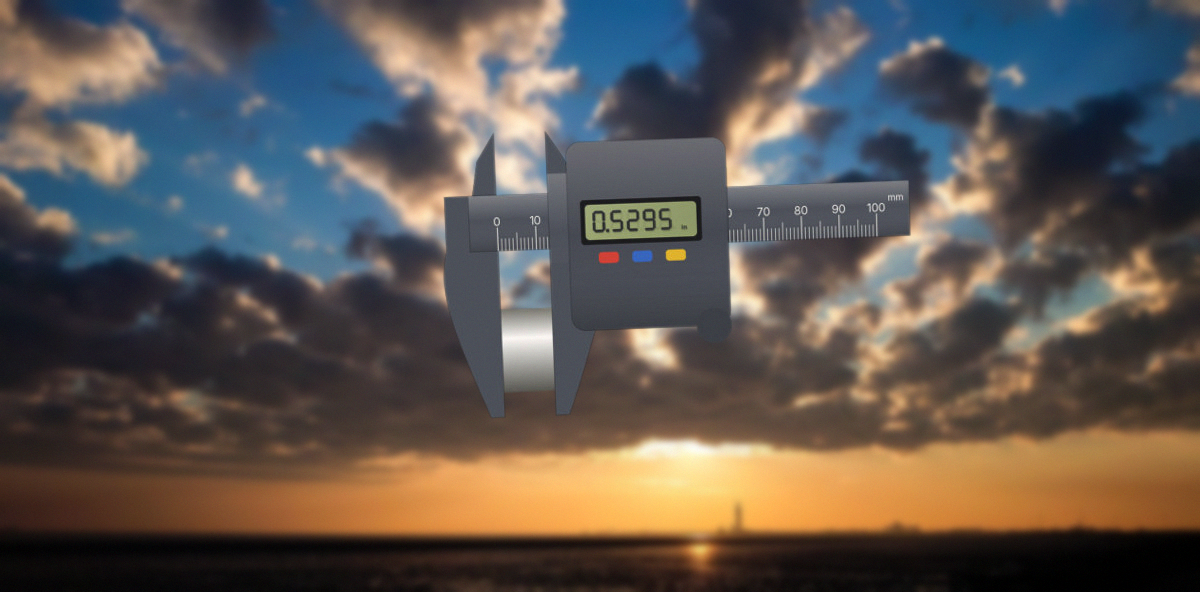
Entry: 0.5295in
